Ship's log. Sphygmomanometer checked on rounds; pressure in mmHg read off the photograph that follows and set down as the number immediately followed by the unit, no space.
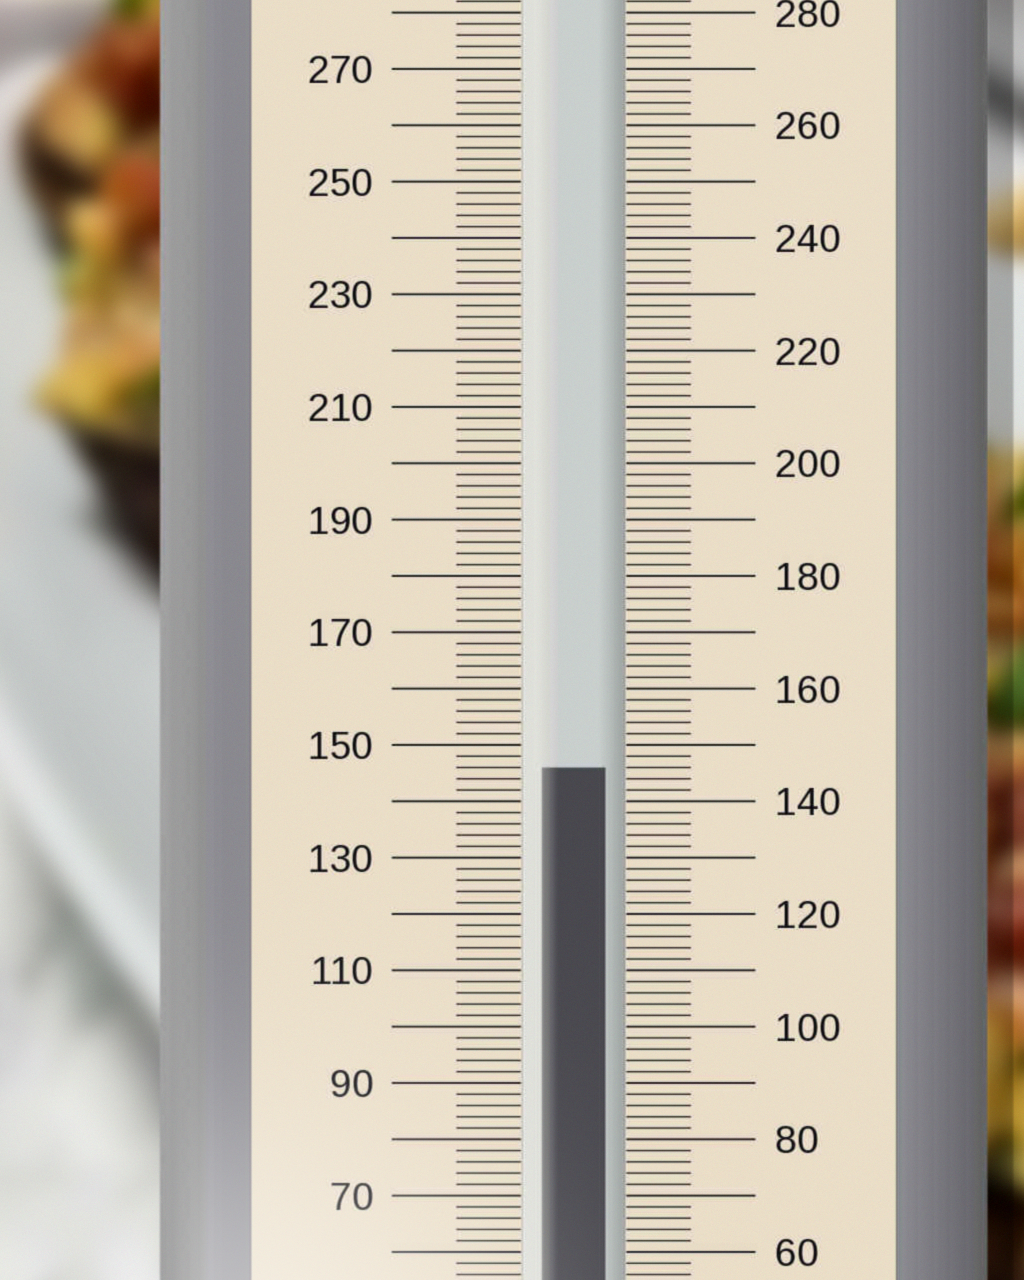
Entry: 146mmHg
